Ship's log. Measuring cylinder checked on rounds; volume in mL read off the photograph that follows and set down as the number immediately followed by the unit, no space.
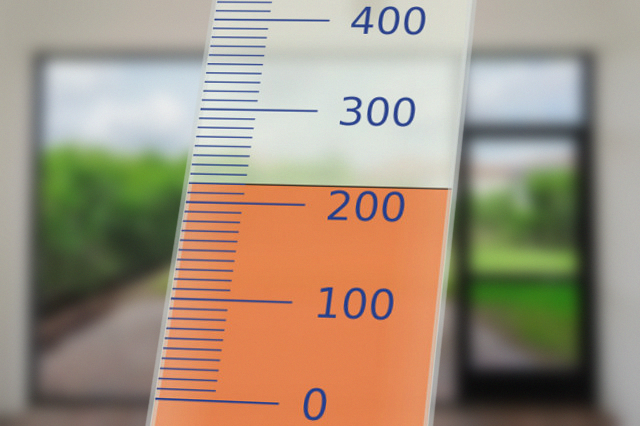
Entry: 220mL
